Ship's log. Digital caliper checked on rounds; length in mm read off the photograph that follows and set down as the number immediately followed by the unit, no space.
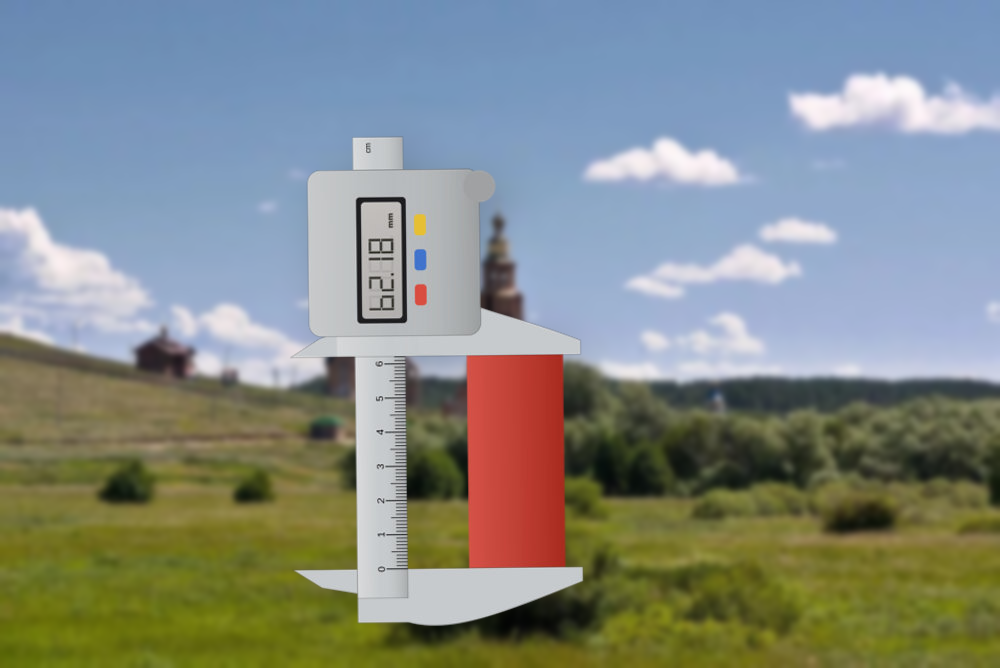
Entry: 62.18mm
